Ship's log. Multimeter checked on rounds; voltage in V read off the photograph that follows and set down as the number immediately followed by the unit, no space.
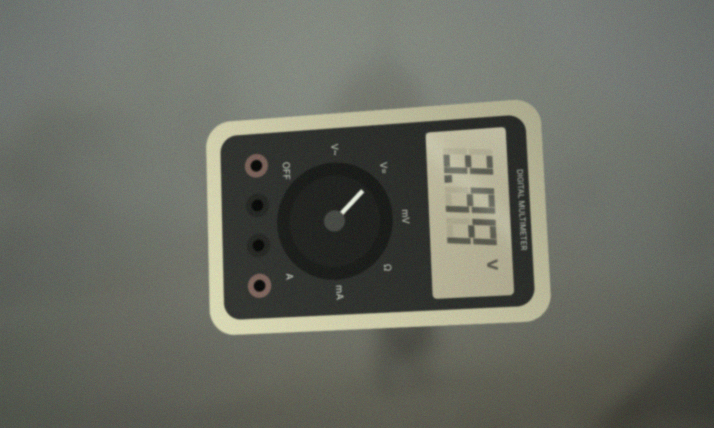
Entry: 3.99V
